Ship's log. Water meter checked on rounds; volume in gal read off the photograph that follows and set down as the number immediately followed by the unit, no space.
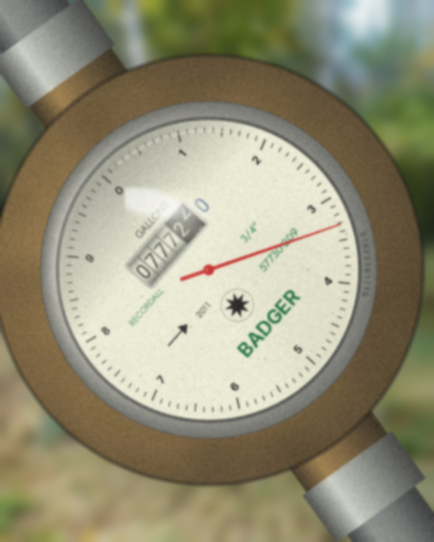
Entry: 777223.3gal
